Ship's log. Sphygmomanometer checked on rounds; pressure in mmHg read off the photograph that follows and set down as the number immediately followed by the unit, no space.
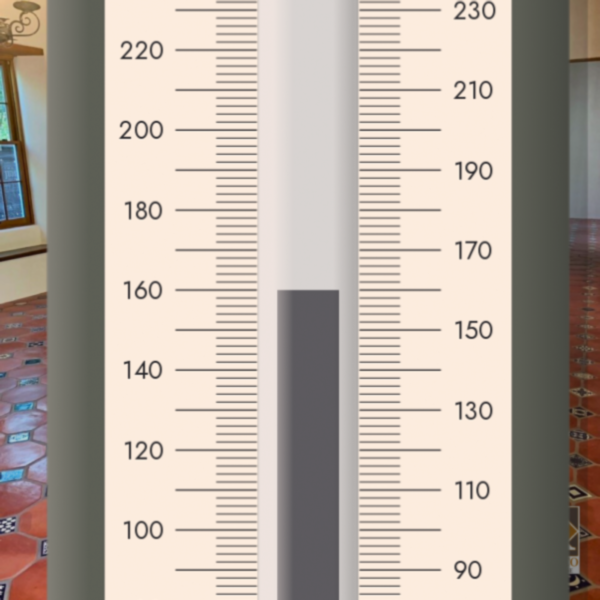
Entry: 160mmHg
